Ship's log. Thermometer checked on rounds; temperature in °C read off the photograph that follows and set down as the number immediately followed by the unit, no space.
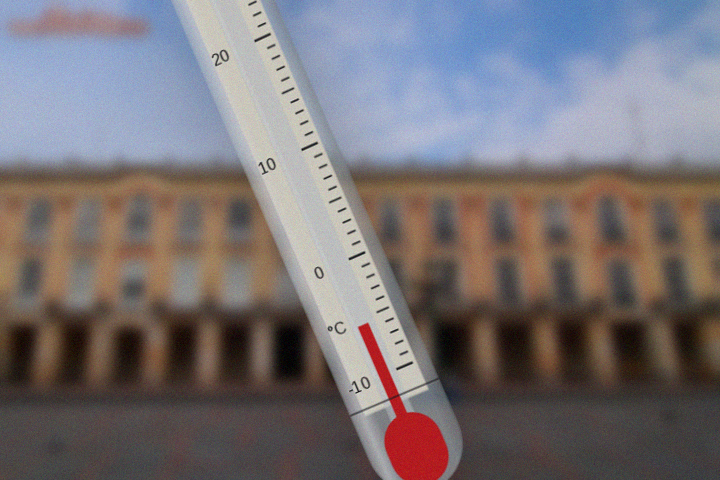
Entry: -5.5°C
